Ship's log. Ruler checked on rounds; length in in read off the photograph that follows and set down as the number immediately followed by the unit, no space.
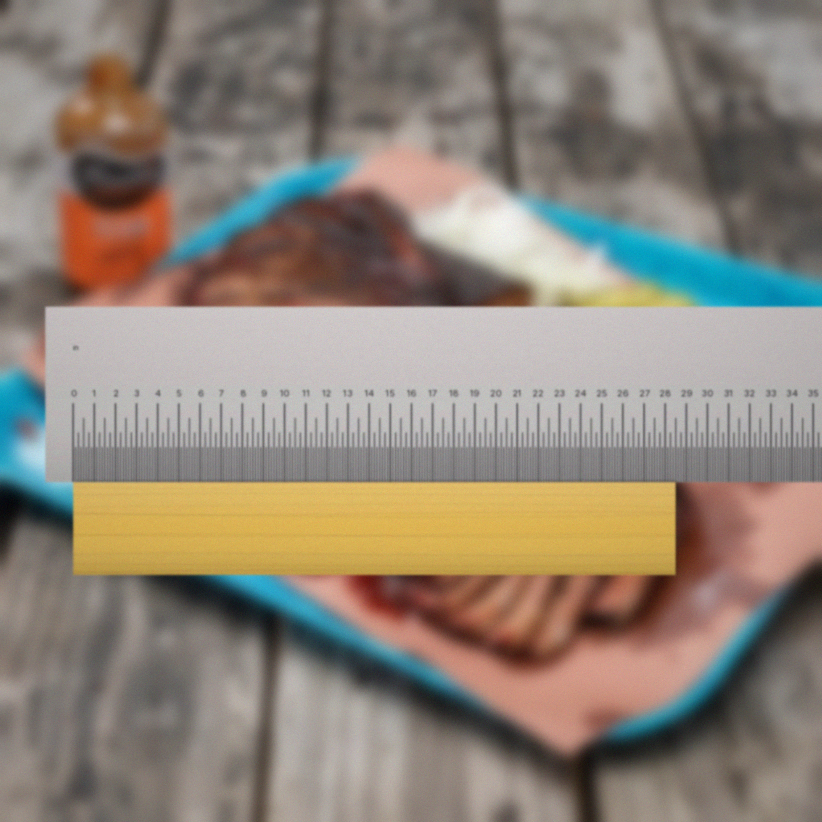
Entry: 28.5in
